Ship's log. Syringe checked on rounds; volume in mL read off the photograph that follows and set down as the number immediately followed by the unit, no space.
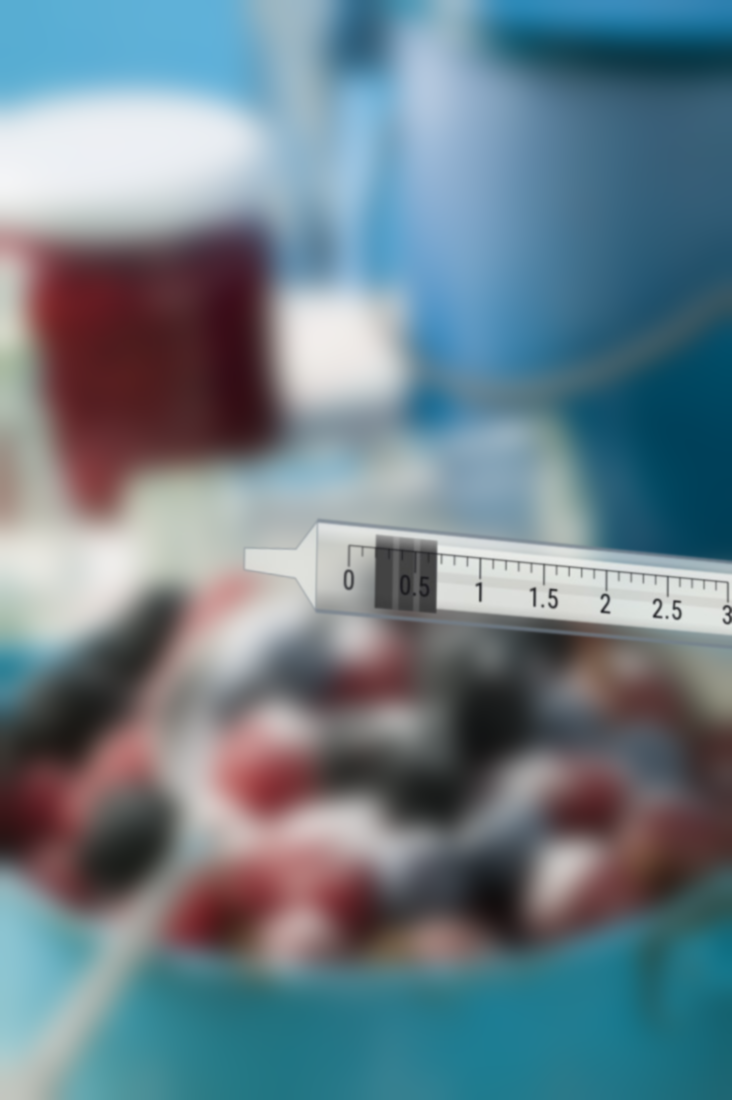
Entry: 0.2mL
